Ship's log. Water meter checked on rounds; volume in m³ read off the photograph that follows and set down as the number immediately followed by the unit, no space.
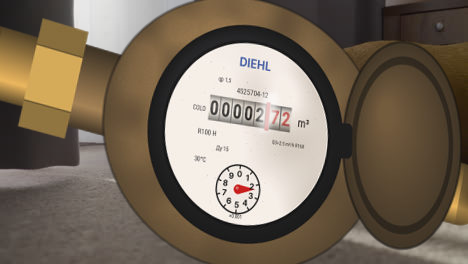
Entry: 2.722m³
